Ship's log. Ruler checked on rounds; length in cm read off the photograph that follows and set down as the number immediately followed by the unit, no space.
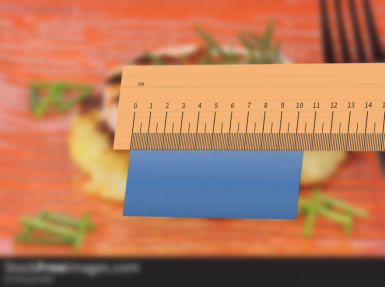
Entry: 10.5cm
